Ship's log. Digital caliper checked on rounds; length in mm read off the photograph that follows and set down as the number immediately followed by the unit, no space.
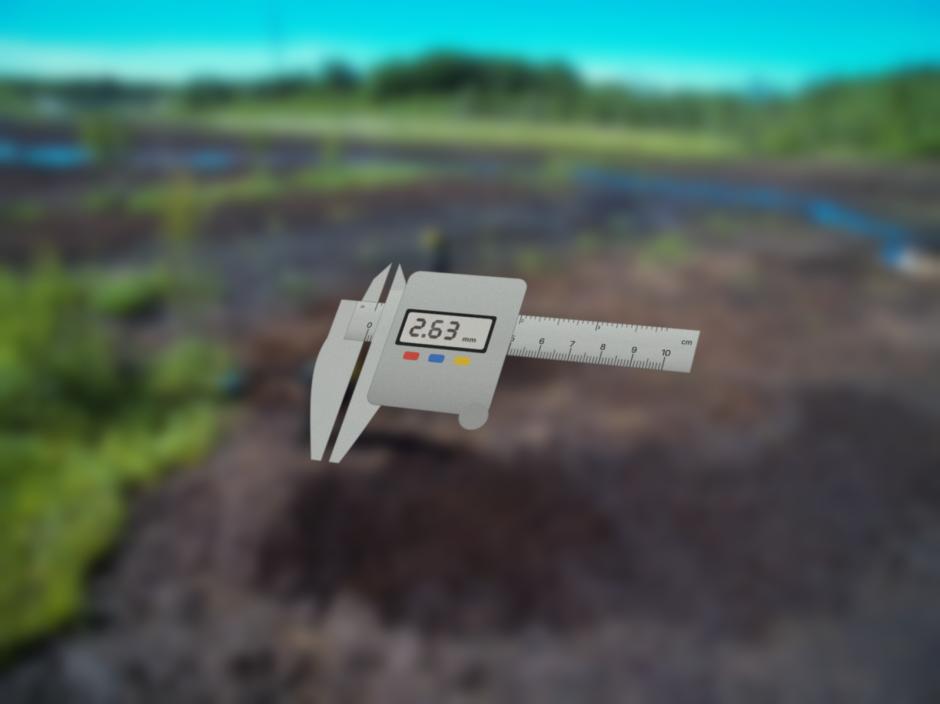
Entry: 2.63mm
